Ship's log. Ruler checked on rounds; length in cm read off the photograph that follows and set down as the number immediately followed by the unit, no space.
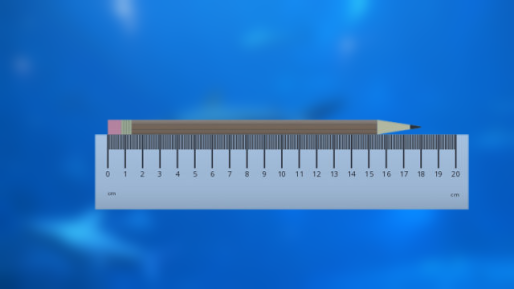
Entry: 18cm
